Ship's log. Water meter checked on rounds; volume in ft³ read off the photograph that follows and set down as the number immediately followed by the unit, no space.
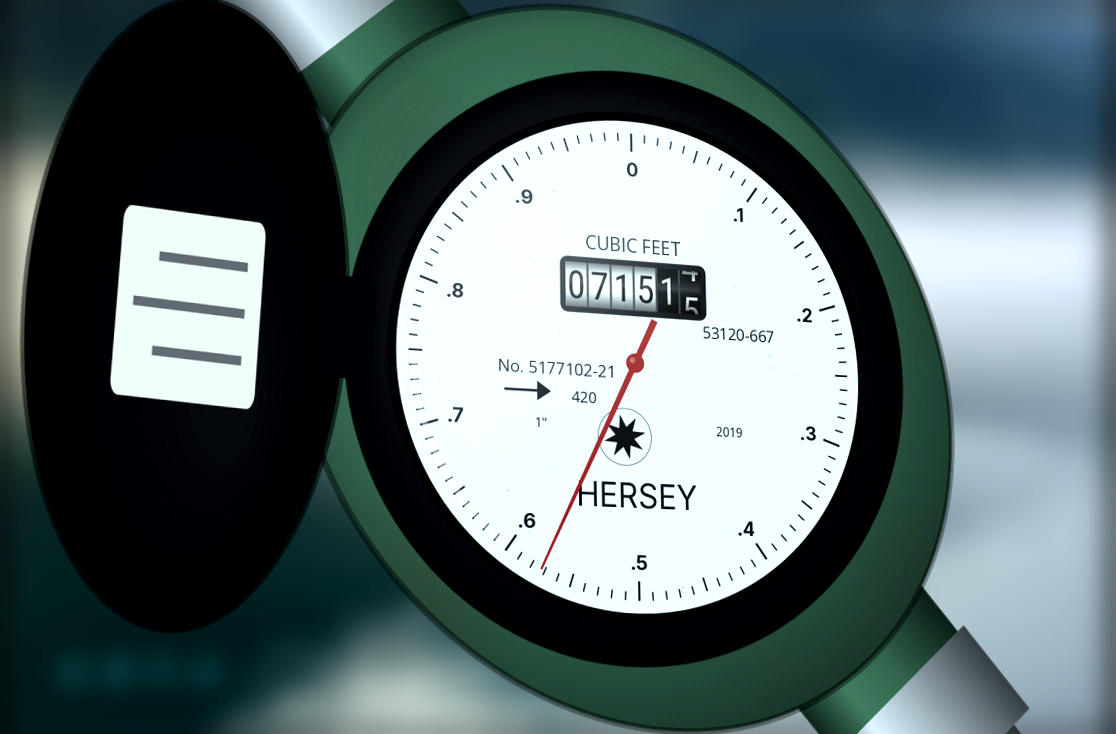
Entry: 71514.57ft³
